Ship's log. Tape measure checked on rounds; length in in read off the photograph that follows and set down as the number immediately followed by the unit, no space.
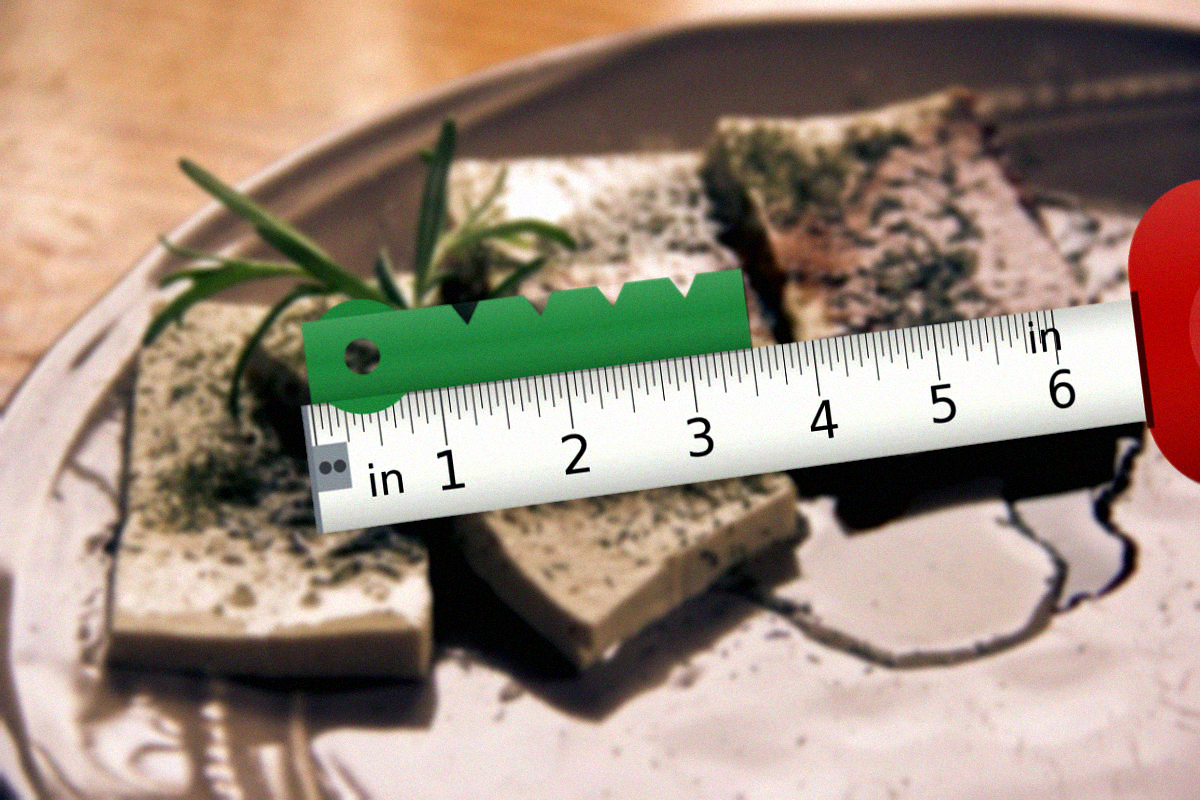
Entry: 3.5in
